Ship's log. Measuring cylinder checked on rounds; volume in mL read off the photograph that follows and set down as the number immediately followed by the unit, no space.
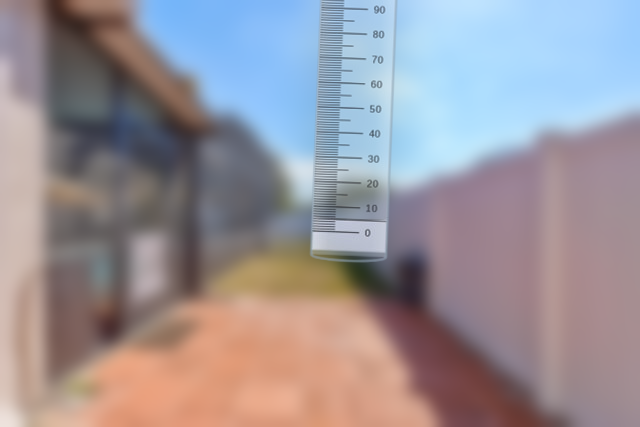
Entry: 5mL
